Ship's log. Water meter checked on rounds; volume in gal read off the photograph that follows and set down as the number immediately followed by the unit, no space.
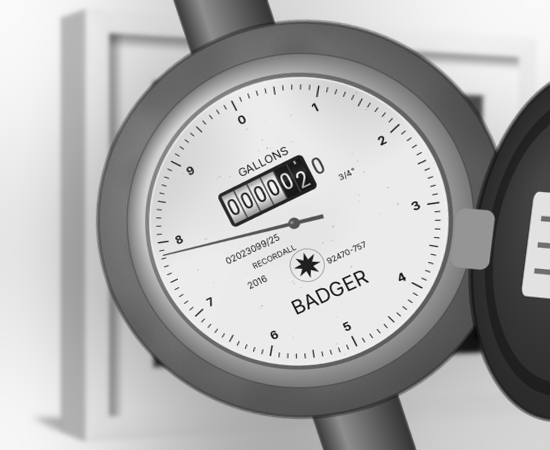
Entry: 17.8gal
